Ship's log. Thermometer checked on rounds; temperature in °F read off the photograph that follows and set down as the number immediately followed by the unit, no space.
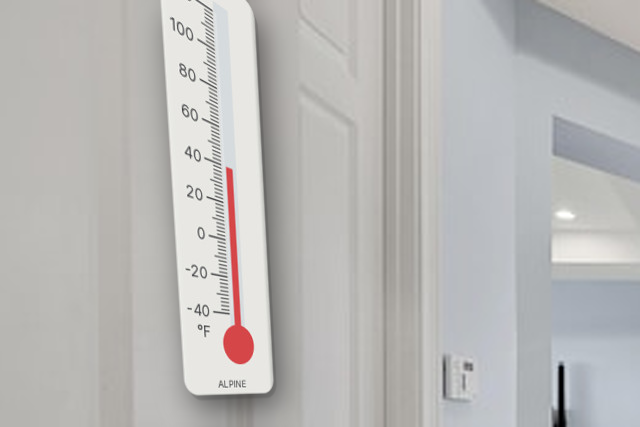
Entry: 40°F
